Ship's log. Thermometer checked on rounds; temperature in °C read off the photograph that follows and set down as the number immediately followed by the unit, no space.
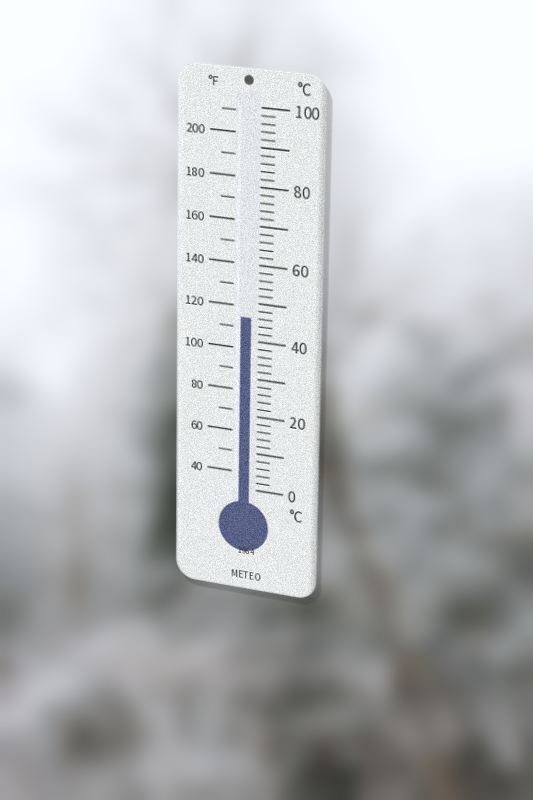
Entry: 46°C
